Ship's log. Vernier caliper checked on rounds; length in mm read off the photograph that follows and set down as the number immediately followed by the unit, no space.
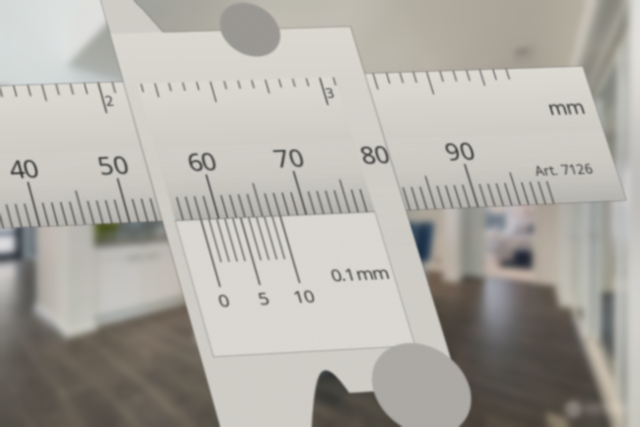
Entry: 58.0mm
